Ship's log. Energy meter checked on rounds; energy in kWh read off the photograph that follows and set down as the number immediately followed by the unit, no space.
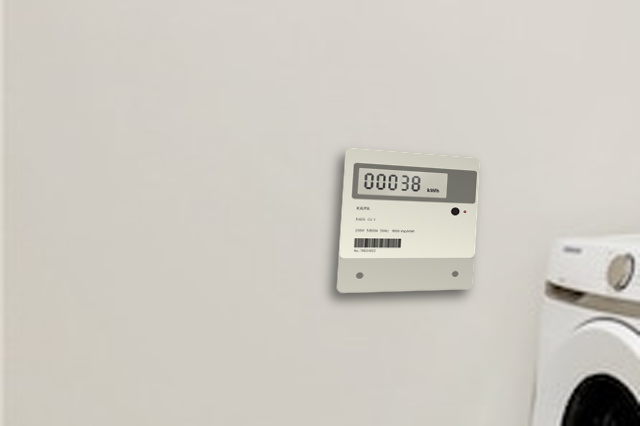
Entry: 38kWh
